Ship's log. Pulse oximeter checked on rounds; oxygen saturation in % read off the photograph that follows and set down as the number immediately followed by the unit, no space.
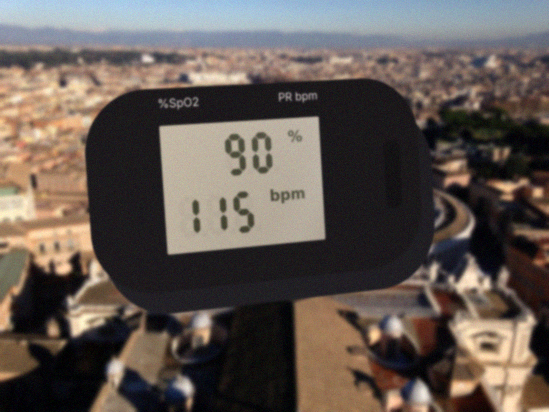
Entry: 90%
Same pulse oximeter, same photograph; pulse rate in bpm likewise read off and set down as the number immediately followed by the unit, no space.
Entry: 115bpm
